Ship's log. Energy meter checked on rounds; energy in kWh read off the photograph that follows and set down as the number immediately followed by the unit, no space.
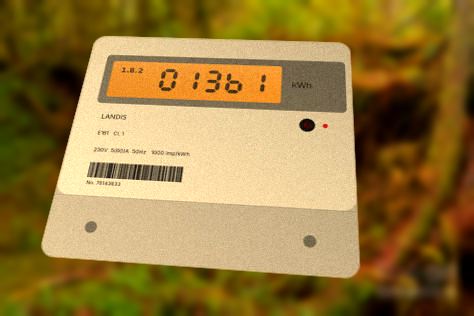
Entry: 1361kWh
